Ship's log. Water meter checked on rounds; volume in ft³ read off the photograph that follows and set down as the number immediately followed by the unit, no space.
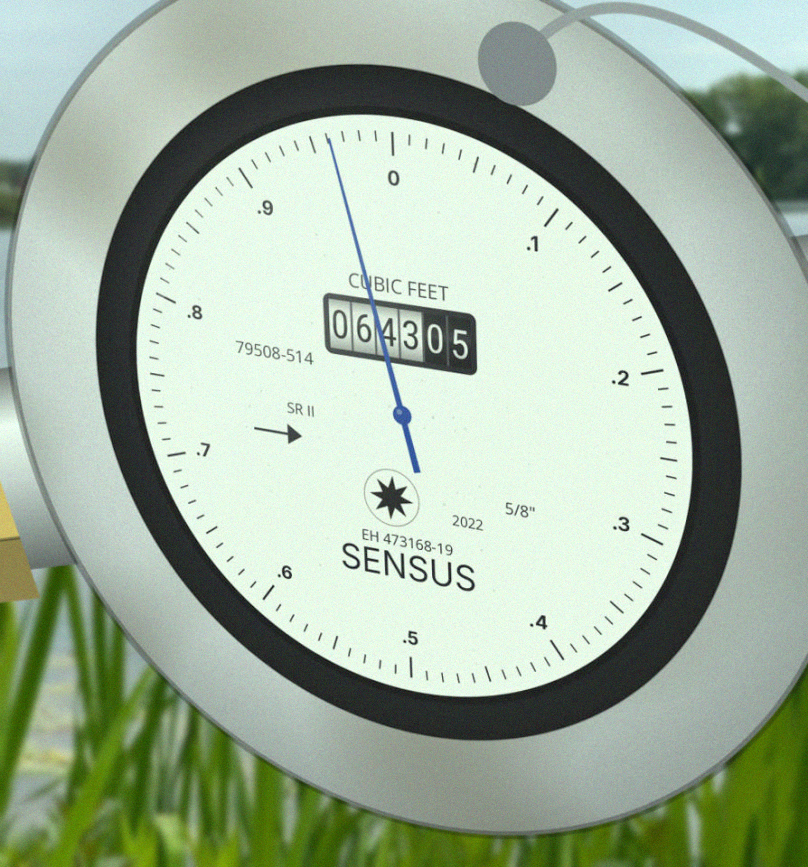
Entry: 64304.96ft³
